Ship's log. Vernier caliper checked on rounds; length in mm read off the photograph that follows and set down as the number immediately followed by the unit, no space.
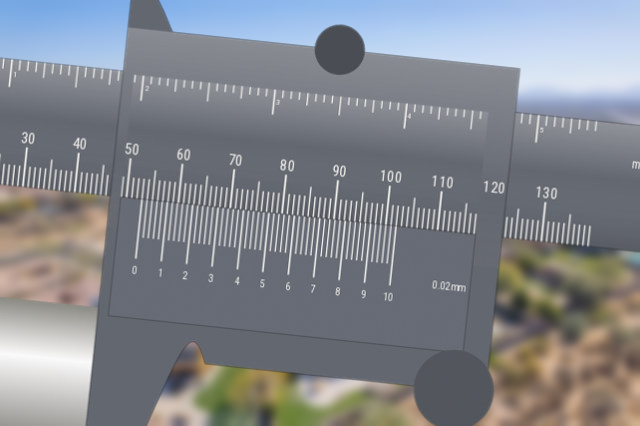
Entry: 53.0mm
